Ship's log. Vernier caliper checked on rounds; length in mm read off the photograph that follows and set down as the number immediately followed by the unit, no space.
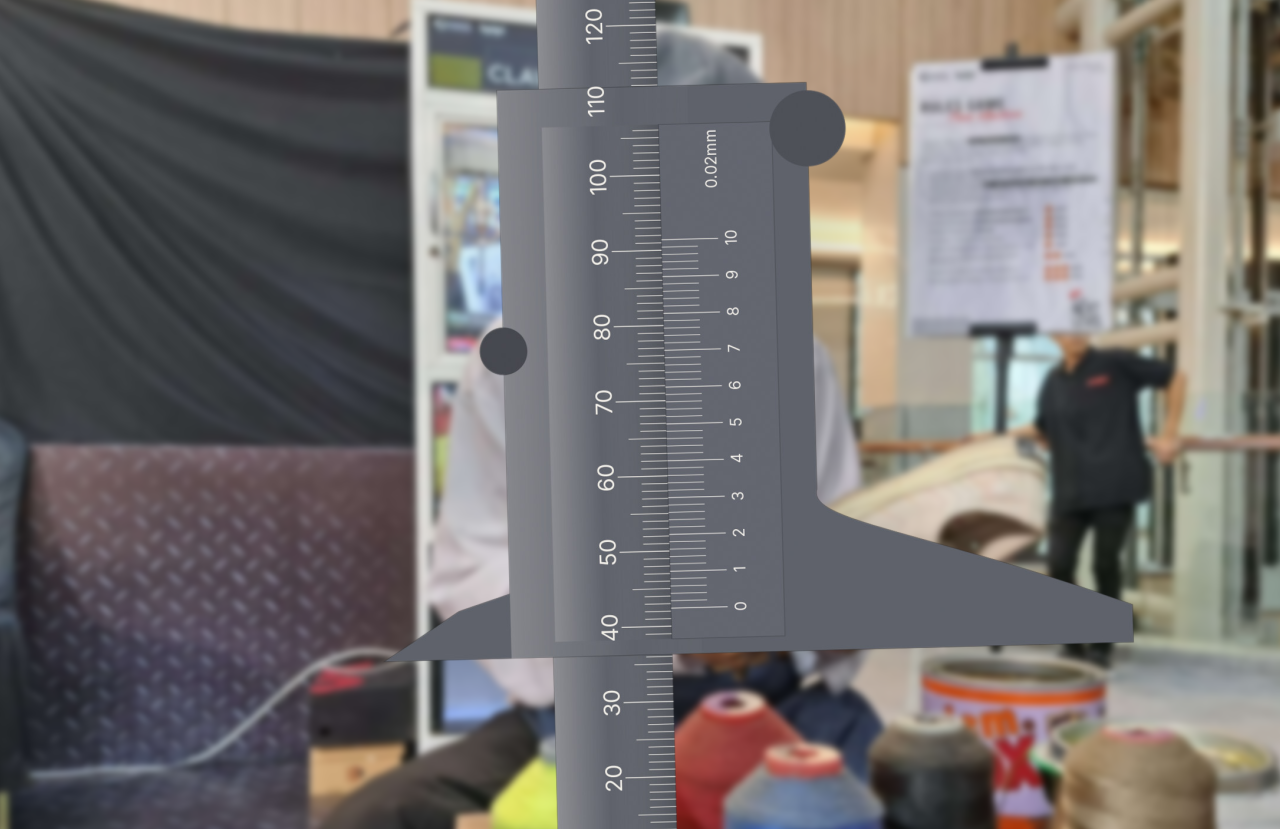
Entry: 42.4mm
